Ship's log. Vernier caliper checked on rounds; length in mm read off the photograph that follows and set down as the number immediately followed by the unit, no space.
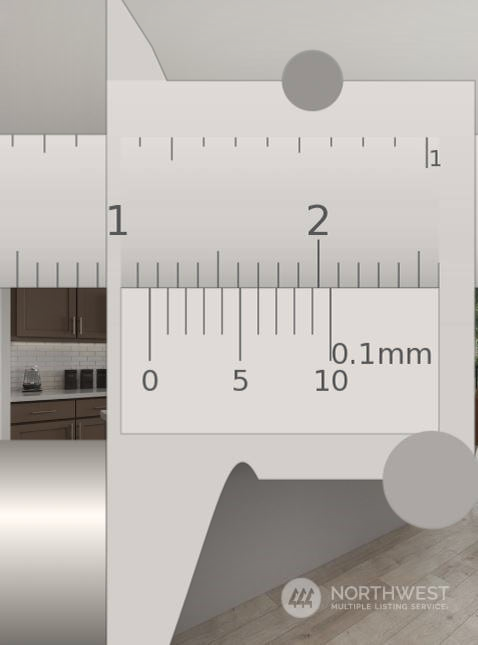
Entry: 11.6mm
